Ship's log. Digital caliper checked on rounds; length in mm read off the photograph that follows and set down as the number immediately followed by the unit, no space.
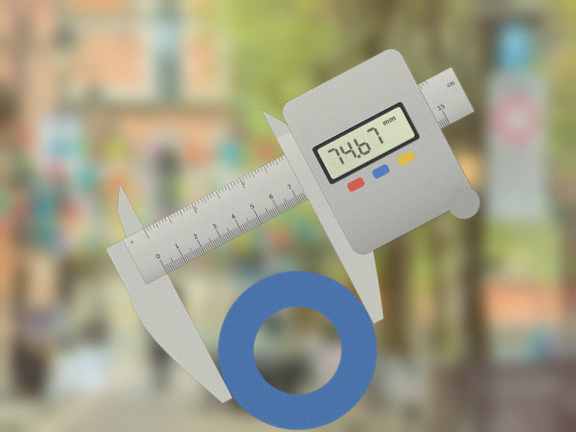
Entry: 74.67mm
